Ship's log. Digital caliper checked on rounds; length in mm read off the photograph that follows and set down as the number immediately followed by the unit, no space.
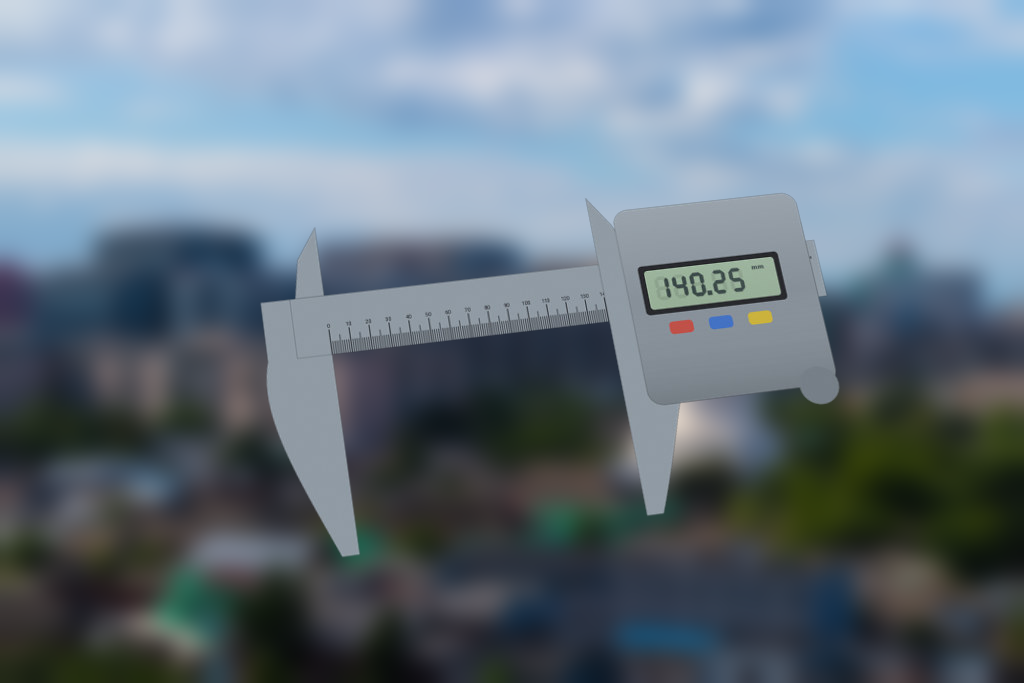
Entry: 140.25mm
